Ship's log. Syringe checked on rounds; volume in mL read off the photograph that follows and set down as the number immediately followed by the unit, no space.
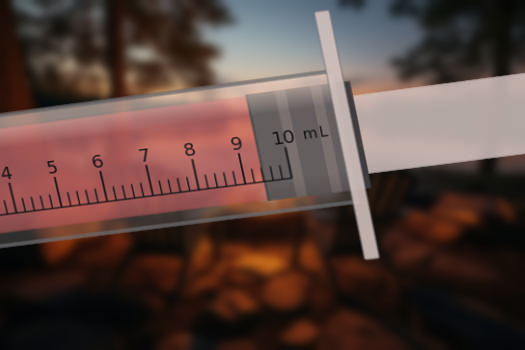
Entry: 9.4mL
